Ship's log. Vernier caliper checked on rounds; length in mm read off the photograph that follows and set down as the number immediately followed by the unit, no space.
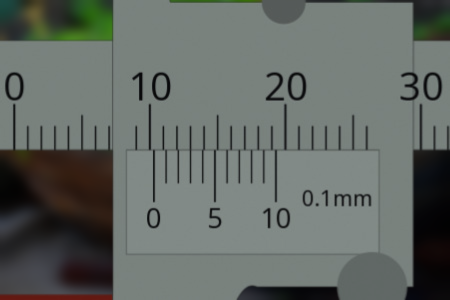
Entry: 10.3mm
